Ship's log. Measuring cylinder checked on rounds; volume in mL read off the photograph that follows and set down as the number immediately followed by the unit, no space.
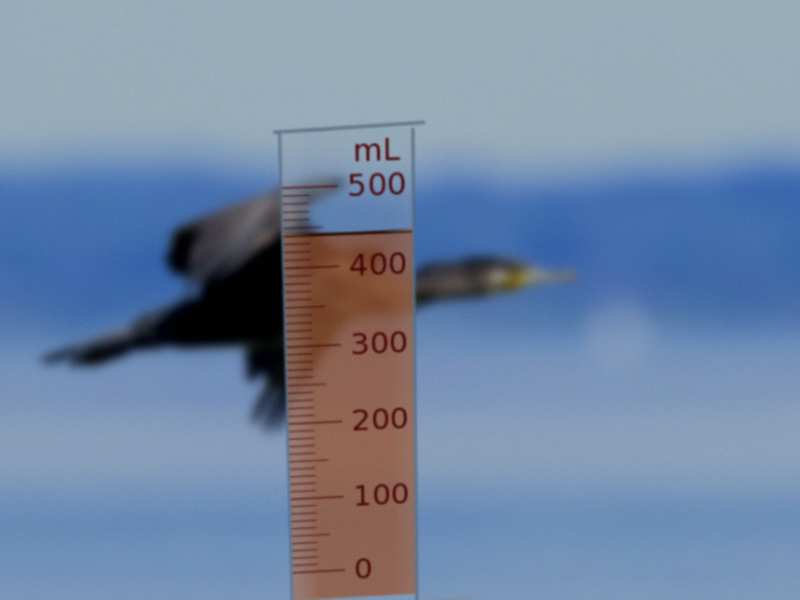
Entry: 440mL
